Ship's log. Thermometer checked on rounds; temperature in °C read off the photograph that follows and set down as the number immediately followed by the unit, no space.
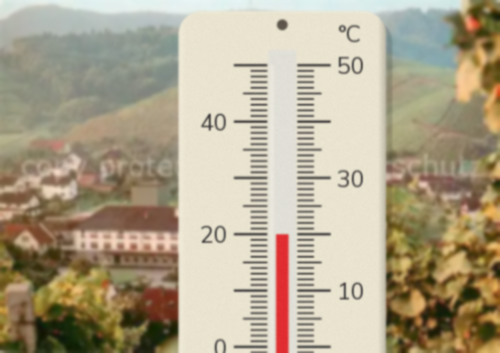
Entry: 20°C
